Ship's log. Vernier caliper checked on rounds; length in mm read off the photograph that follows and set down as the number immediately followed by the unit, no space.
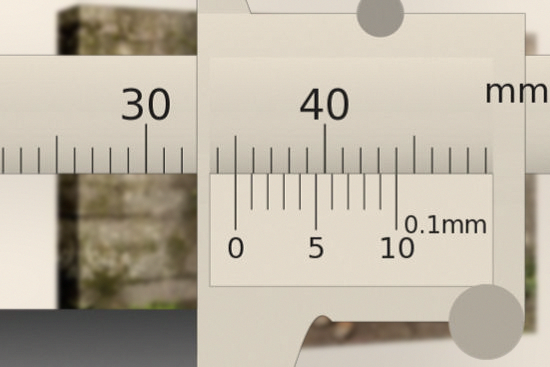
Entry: 35.0mm
